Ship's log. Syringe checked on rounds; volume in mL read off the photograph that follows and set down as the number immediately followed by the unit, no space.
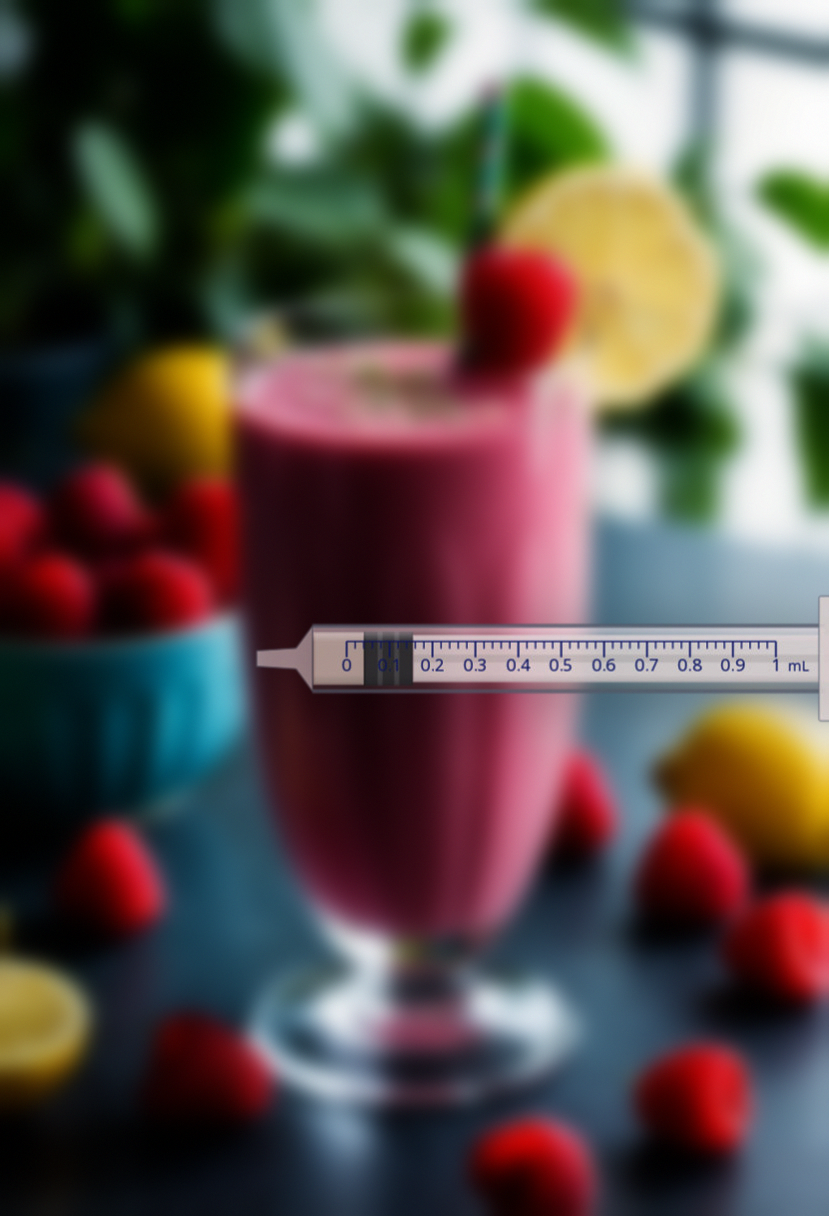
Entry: 0.04mL
